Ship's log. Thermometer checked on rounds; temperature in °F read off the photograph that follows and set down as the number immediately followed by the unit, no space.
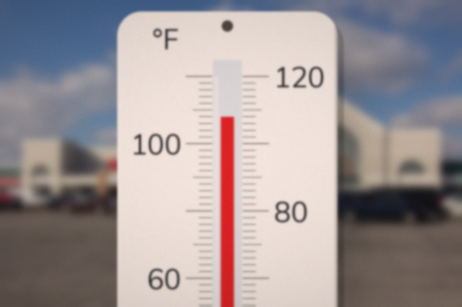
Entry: 108°F
